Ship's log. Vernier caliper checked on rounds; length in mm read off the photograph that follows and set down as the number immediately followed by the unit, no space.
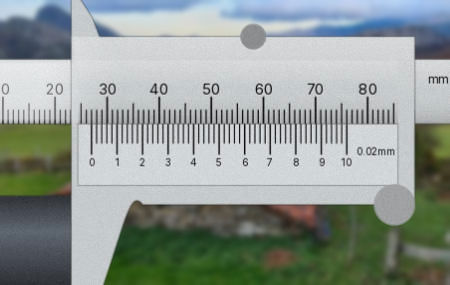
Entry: 27.0mm
